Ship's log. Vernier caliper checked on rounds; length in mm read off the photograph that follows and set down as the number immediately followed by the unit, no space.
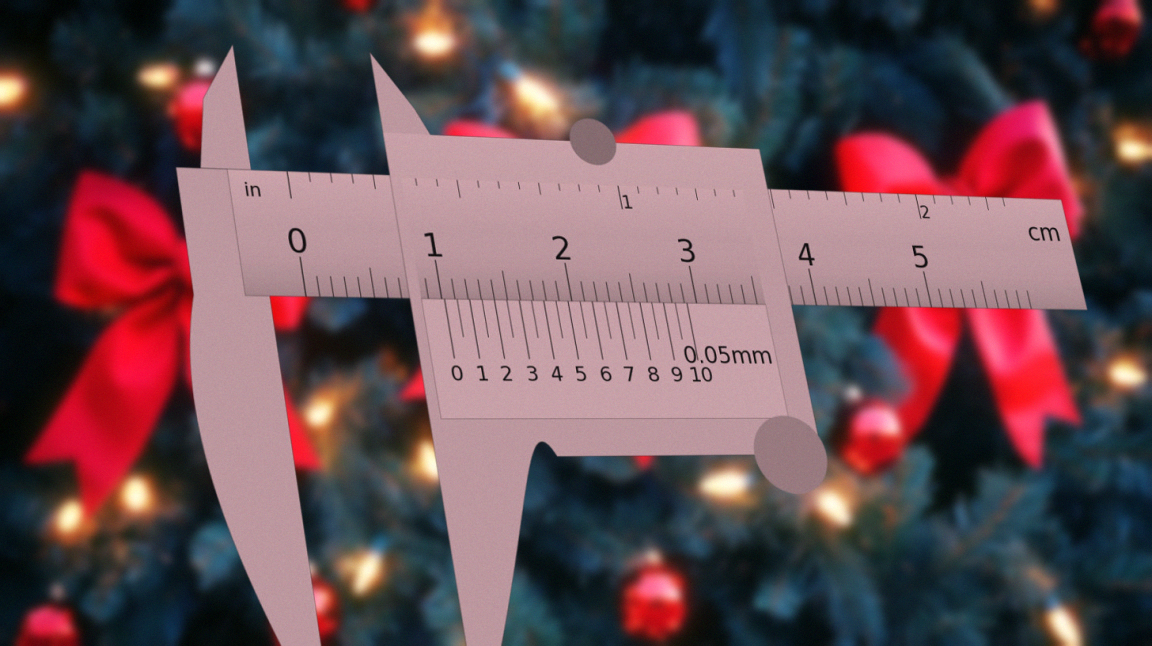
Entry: 10.2mm
